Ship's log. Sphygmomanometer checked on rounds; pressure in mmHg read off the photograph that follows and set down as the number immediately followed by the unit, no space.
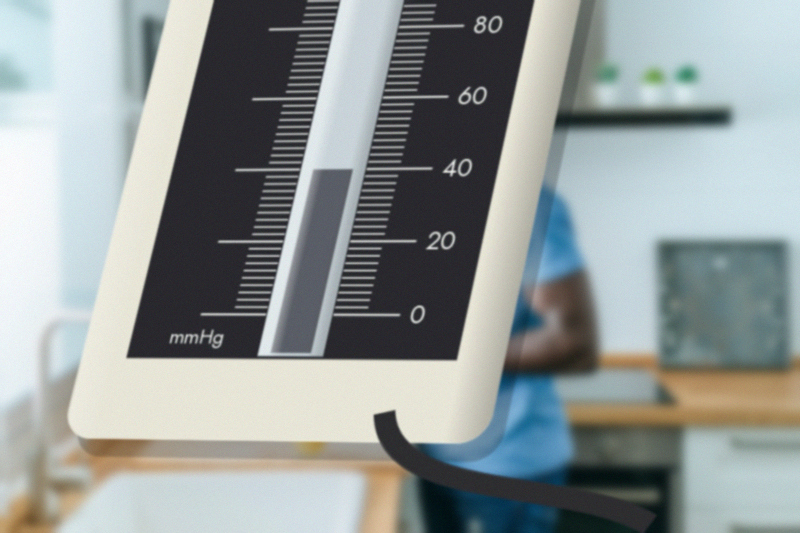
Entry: 40mmHg
